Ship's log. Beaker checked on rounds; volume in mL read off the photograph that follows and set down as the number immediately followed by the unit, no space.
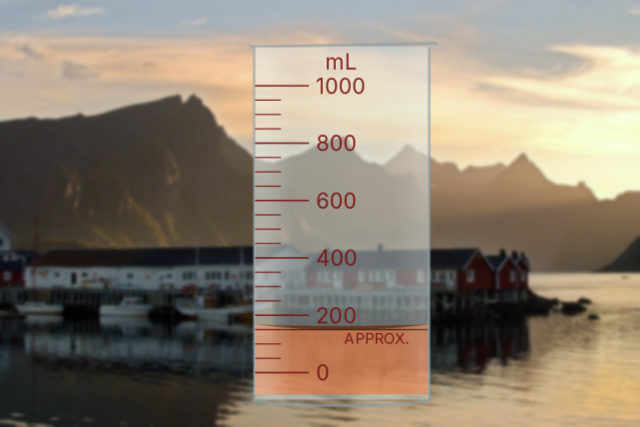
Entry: 150mL
